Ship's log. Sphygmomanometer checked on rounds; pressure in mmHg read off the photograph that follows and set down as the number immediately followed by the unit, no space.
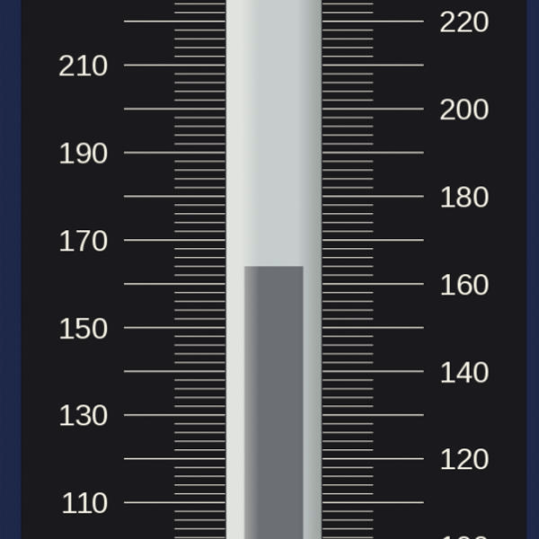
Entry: 164mmHg
